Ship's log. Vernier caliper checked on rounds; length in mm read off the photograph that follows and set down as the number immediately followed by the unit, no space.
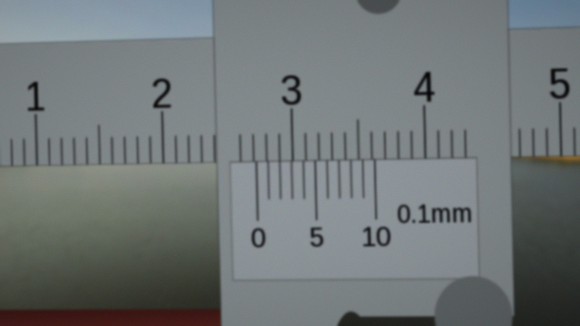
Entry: 27.2mm
